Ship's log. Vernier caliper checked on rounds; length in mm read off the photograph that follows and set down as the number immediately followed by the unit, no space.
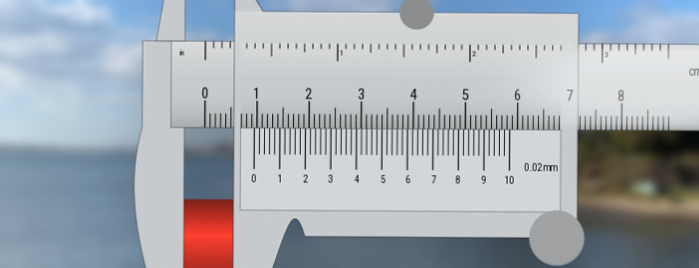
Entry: 9.5mm
